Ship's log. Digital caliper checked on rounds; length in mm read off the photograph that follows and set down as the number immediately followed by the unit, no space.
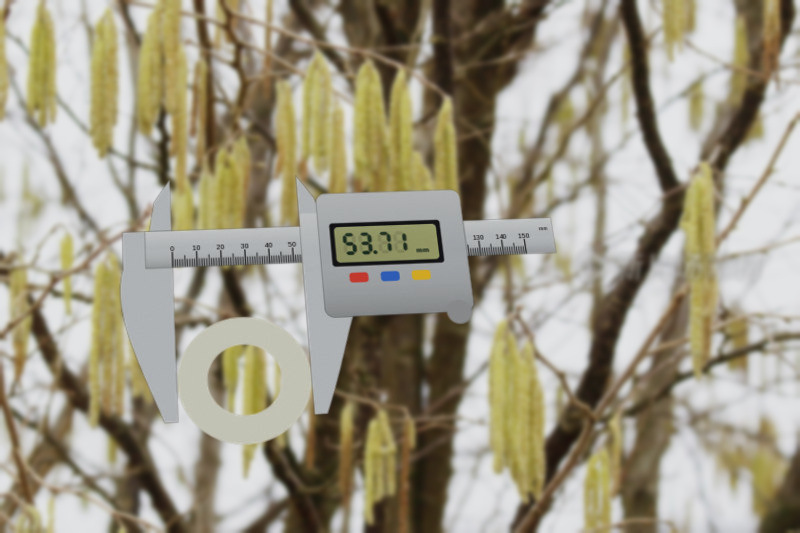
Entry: 53.71mm
